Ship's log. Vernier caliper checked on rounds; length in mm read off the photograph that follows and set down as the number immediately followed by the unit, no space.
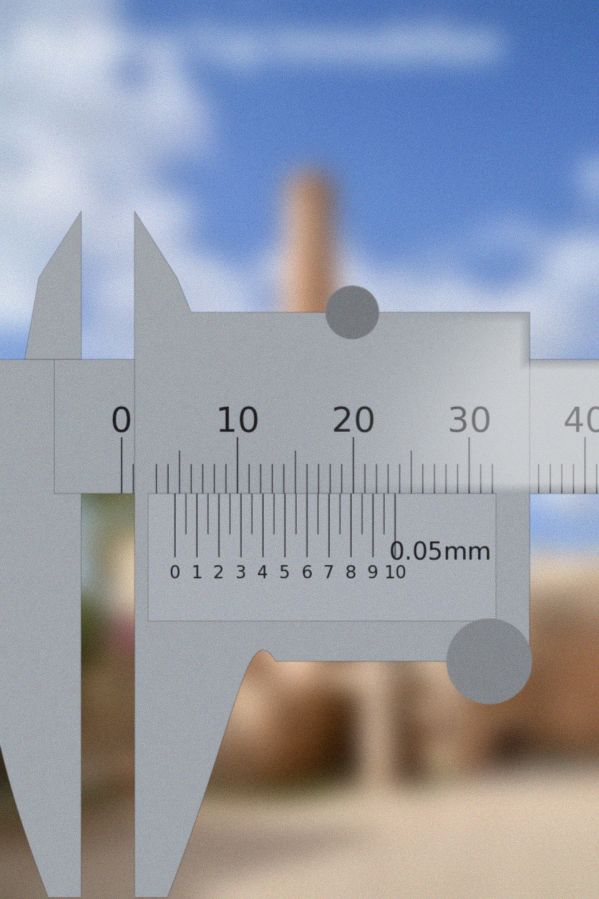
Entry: 4.6mm
